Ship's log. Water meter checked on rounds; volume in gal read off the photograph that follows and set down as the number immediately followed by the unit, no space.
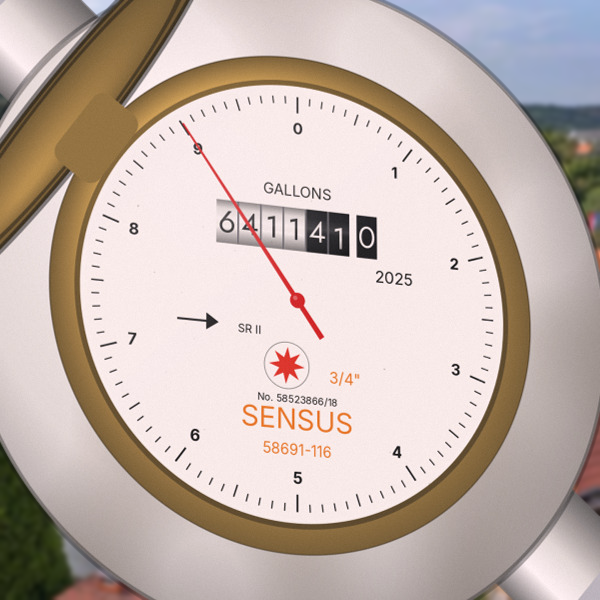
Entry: 6411409.0gal
